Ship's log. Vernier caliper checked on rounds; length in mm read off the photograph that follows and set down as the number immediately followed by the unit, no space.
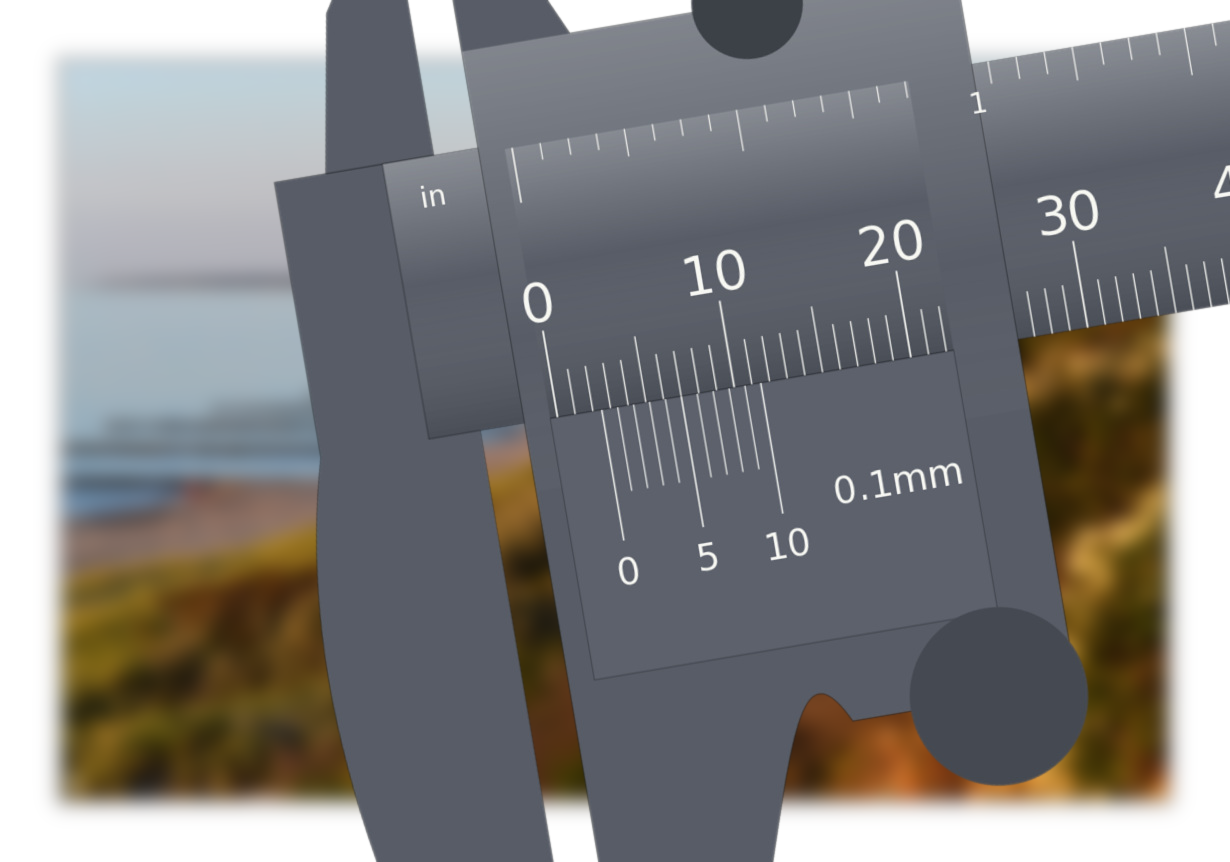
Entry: 2.5mm
